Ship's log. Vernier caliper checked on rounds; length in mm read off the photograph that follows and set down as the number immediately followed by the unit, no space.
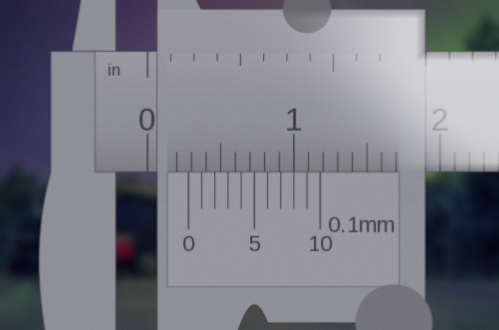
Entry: 2.8mm
